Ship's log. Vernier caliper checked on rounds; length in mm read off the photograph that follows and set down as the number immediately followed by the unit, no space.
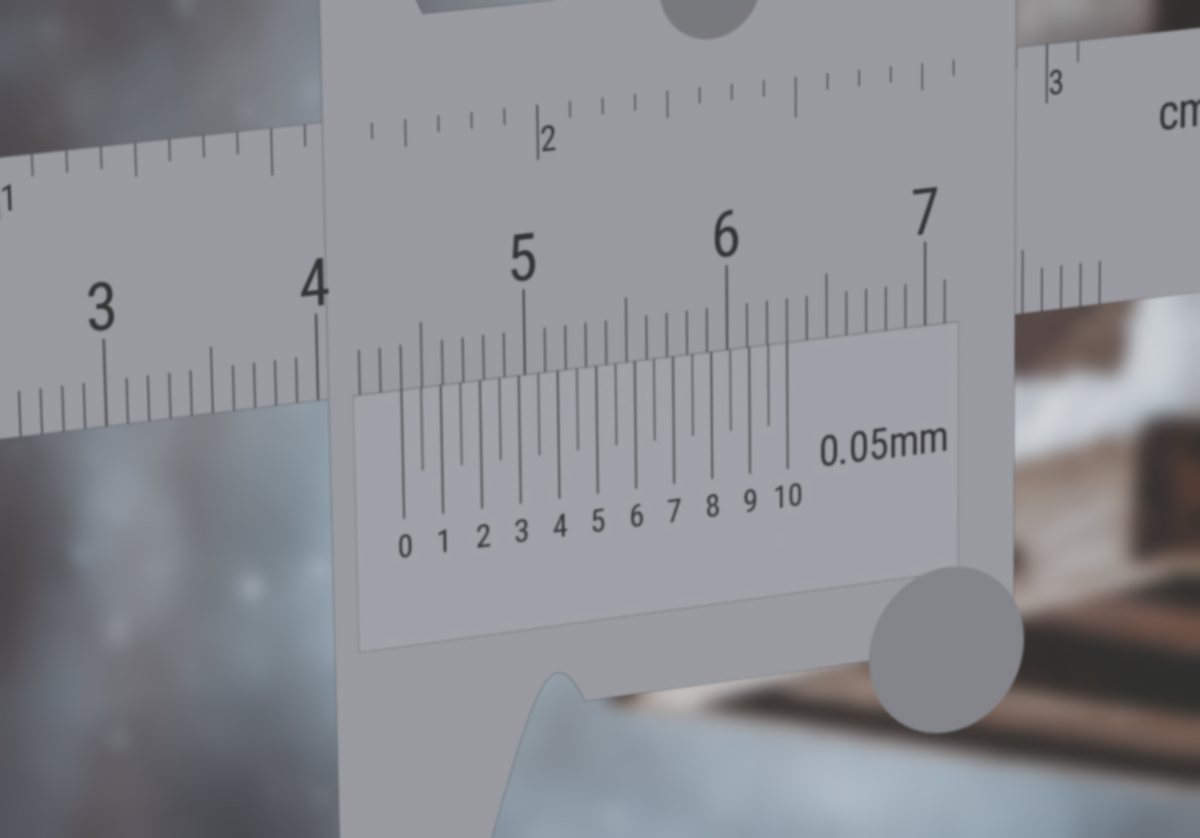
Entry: 44.0mm
